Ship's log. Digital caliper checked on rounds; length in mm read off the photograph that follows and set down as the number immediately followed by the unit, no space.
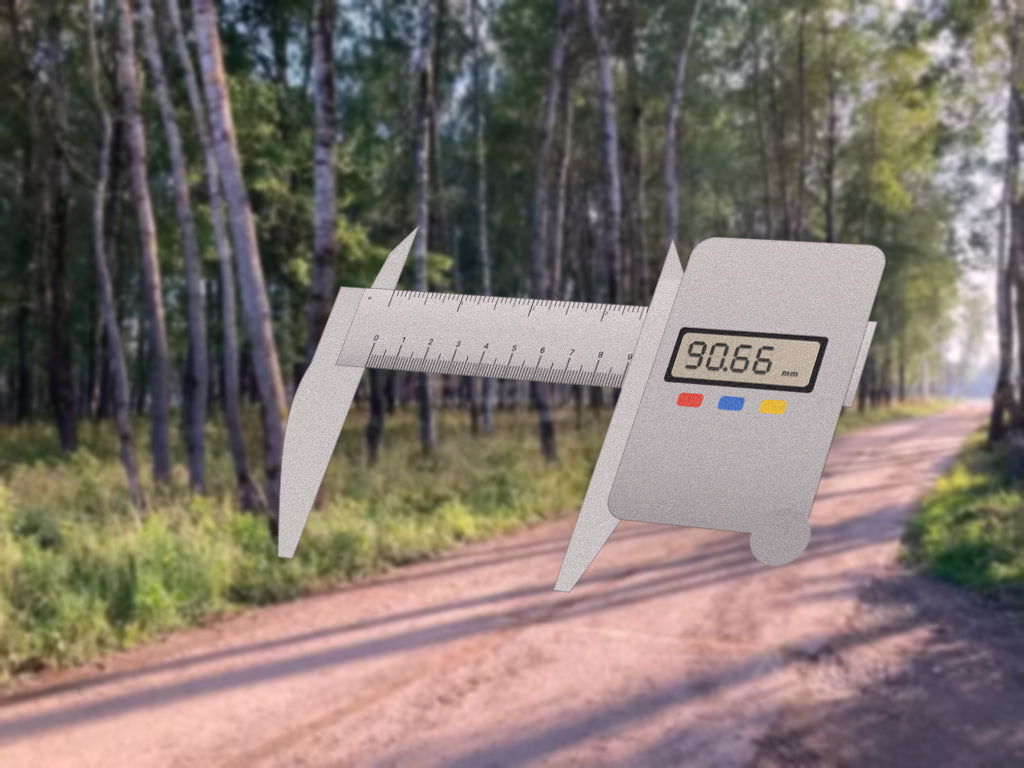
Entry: 90.66mm
